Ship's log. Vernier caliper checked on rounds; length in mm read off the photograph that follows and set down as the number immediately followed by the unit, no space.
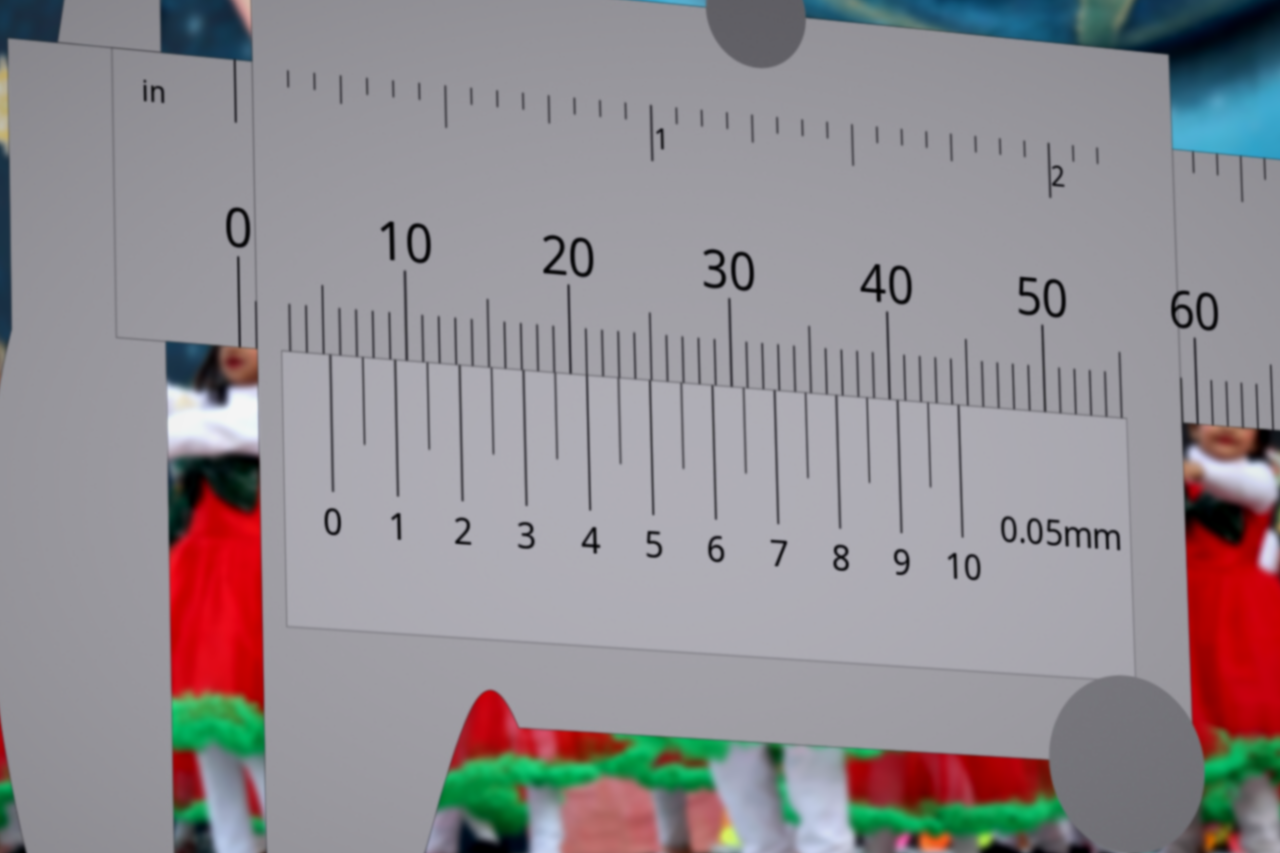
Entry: 5.4mm
